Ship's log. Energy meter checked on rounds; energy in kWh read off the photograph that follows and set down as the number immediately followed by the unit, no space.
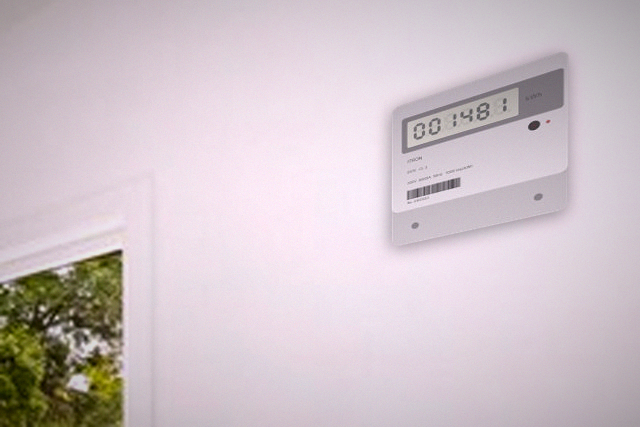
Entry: 1481kWh
